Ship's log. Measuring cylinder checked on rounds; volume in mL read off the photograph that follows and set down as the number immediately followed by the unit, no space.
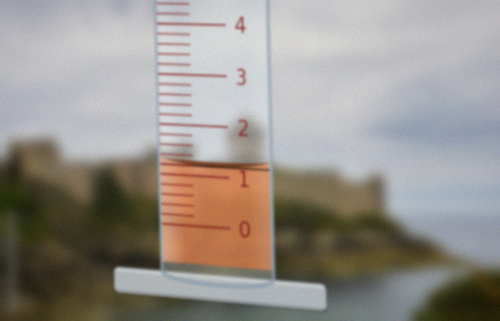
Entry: 1.2mL
